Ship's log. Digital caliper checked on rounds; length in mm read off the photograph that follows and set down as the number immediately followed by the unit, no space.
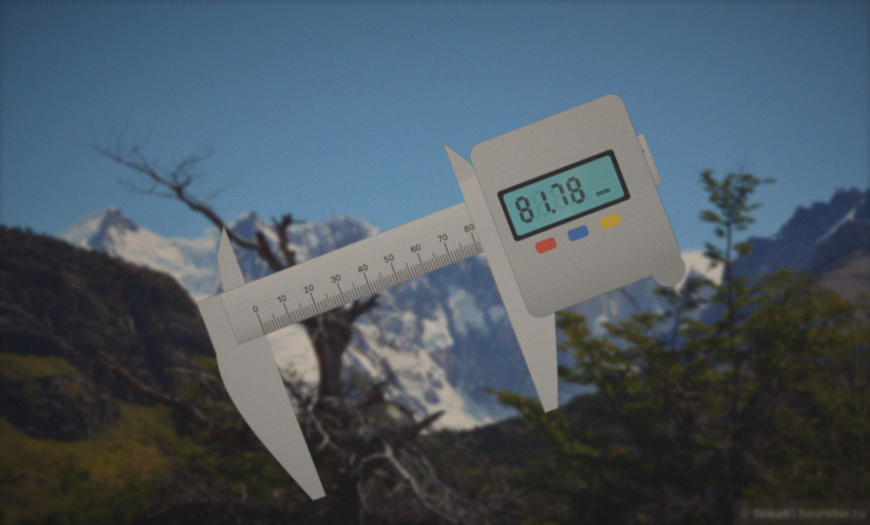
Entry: 81.78mm
